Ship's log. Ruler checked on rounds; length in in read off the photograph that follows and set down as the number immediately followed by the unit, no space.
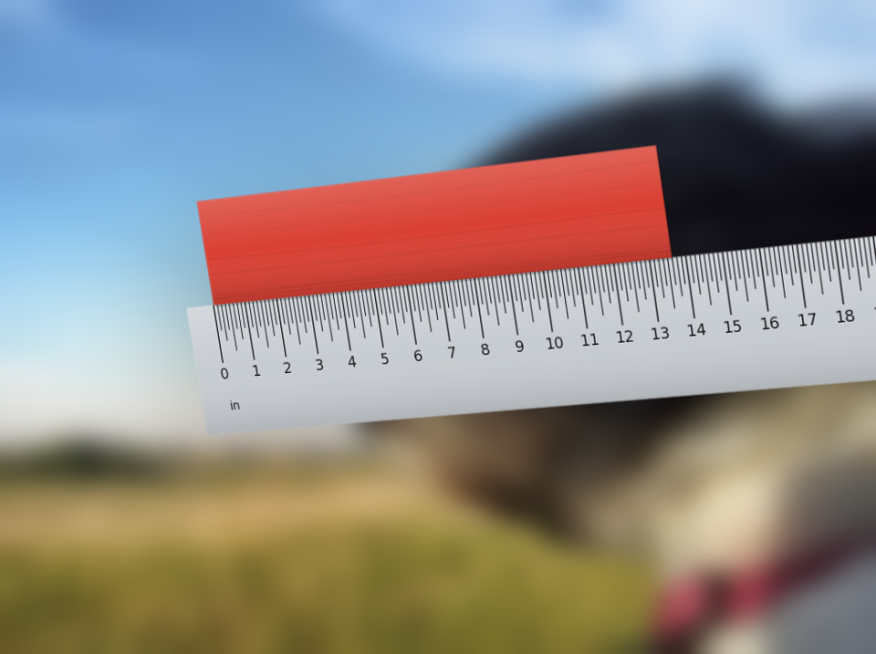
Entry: 13.625in
